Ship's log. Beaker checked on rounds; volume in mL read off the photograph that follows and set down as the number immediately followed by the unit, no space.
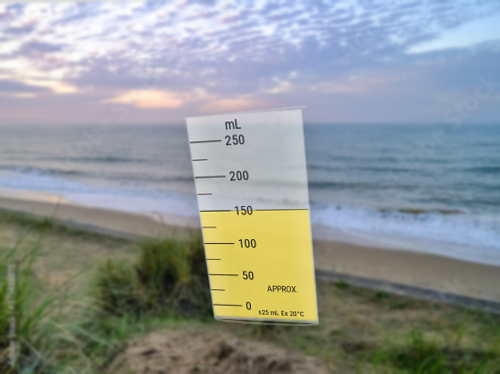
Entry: 150mL
